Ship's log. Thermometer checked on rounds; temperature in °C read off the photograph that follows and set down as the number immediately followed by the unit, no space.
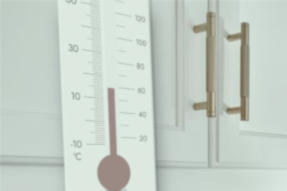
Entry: 15°C
